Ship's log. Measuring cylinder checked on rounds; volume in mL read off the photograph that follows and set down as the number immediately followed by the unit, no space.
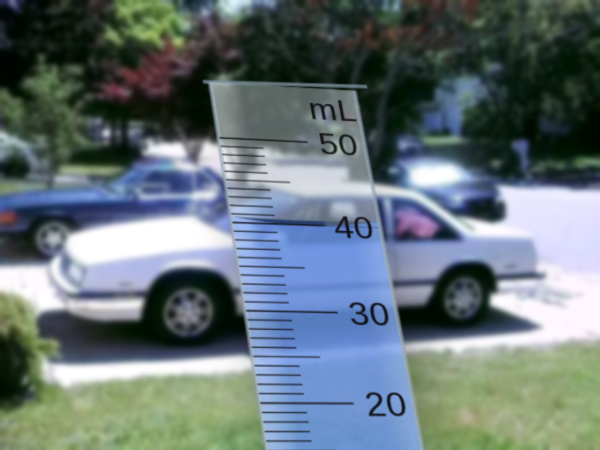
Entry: 40mL
